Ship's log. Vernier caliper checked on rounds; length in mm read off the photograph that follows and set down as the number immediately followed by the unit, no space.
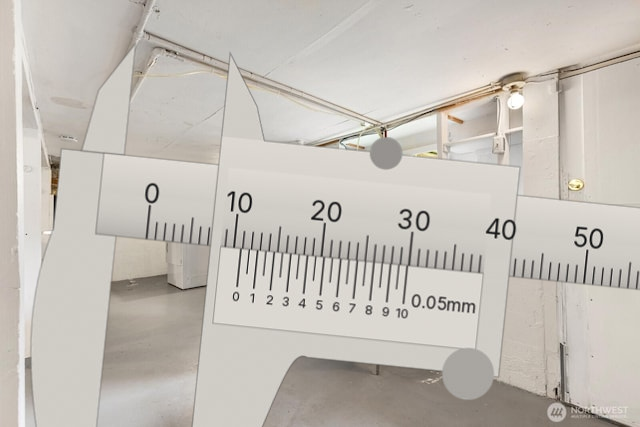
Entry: 10.8mm
